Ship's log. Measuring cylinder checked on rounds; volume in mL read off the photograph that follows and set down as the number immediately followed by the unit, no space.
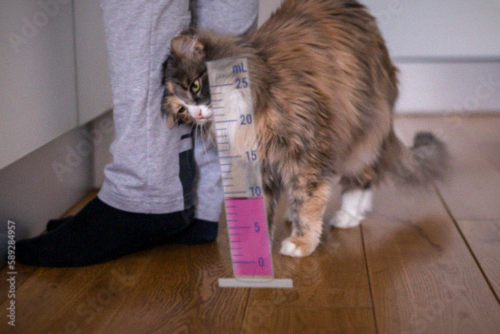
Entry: 9mL
